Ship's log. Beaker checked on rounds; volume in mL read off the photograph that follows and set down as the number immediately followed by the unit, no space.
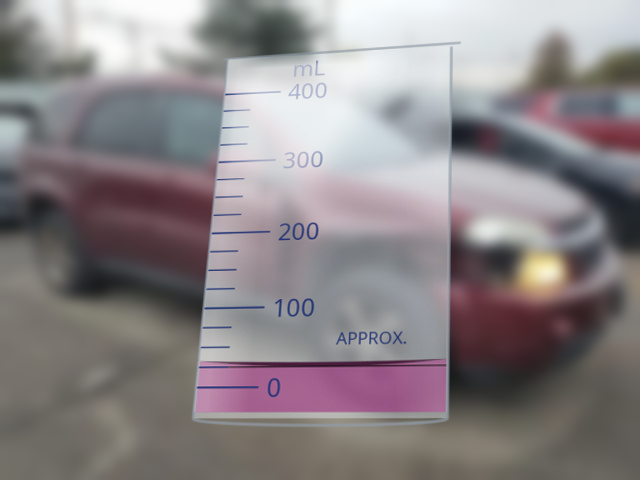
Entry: 25mL
